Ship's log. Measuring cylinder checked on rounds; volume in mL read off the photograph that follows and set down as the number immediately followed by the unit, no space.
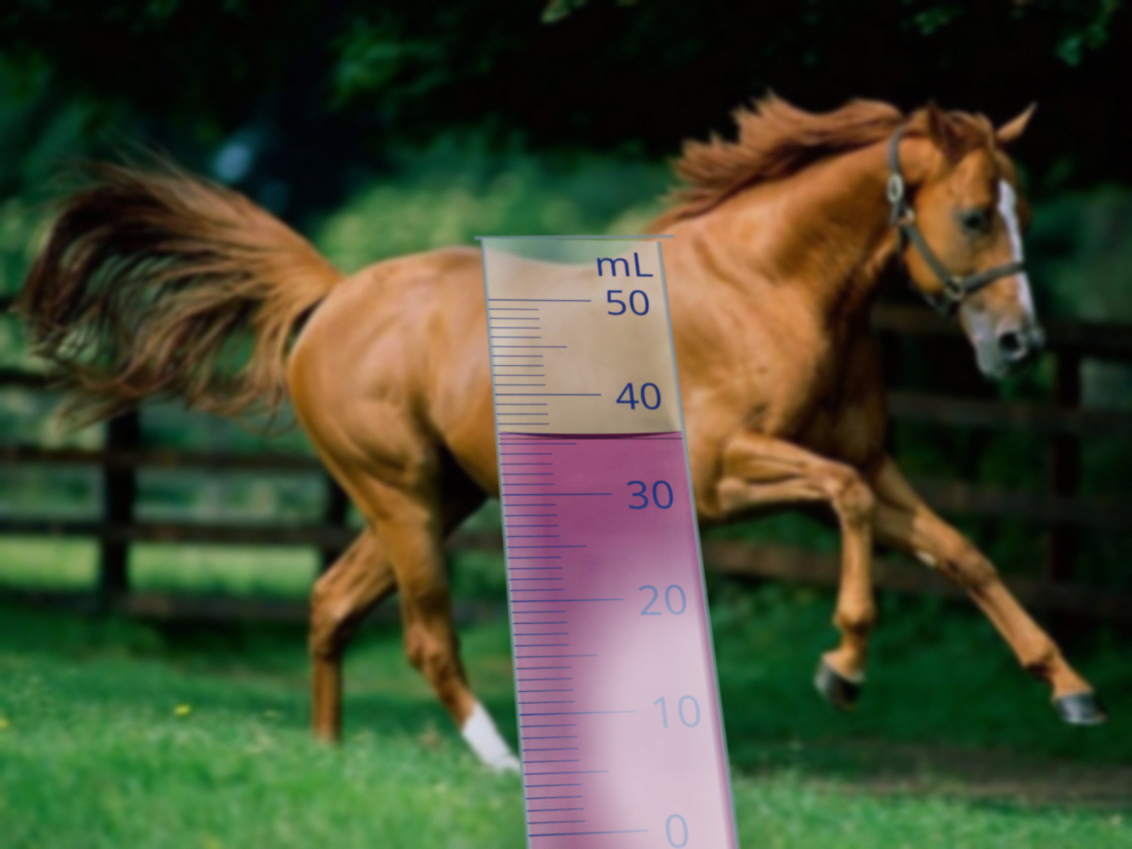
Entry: 35.5mL
